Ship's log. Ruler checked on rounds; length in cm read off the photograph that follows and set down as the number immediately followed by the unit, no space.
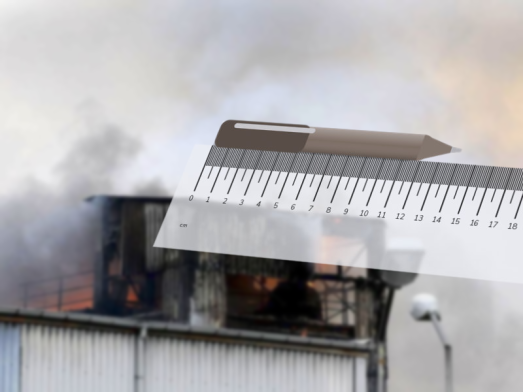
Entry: 14cm
